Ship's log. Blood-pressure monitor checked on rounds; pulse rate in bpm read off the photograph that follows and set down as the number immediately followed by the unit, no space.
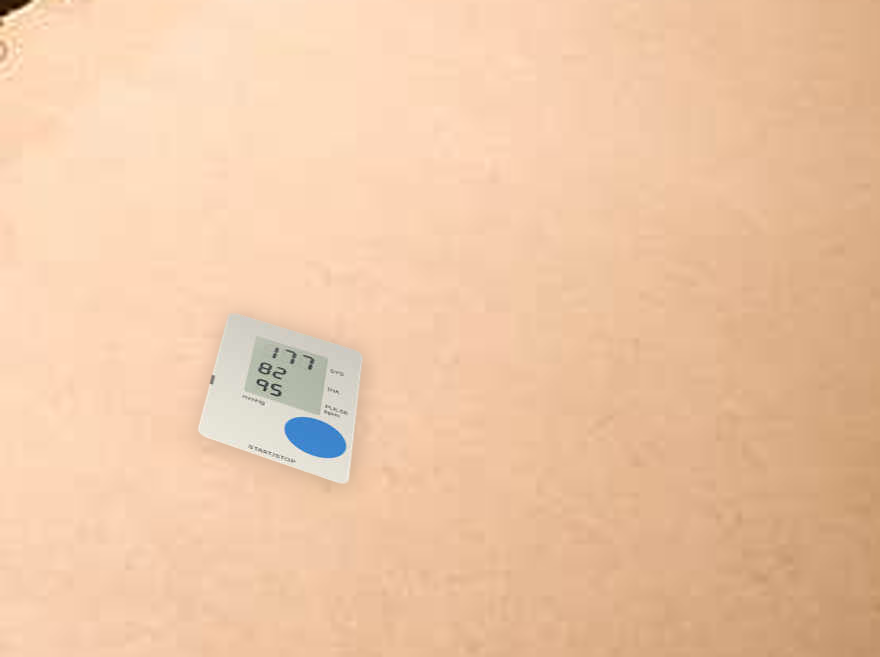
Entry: 95bpm
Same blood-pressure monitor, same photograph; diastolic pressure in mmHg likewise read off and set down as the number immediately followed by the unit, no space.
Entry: 82mmHg
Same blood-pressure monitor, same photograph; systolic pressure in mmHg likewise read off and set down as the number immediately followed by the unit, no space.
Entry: 177mmHg
